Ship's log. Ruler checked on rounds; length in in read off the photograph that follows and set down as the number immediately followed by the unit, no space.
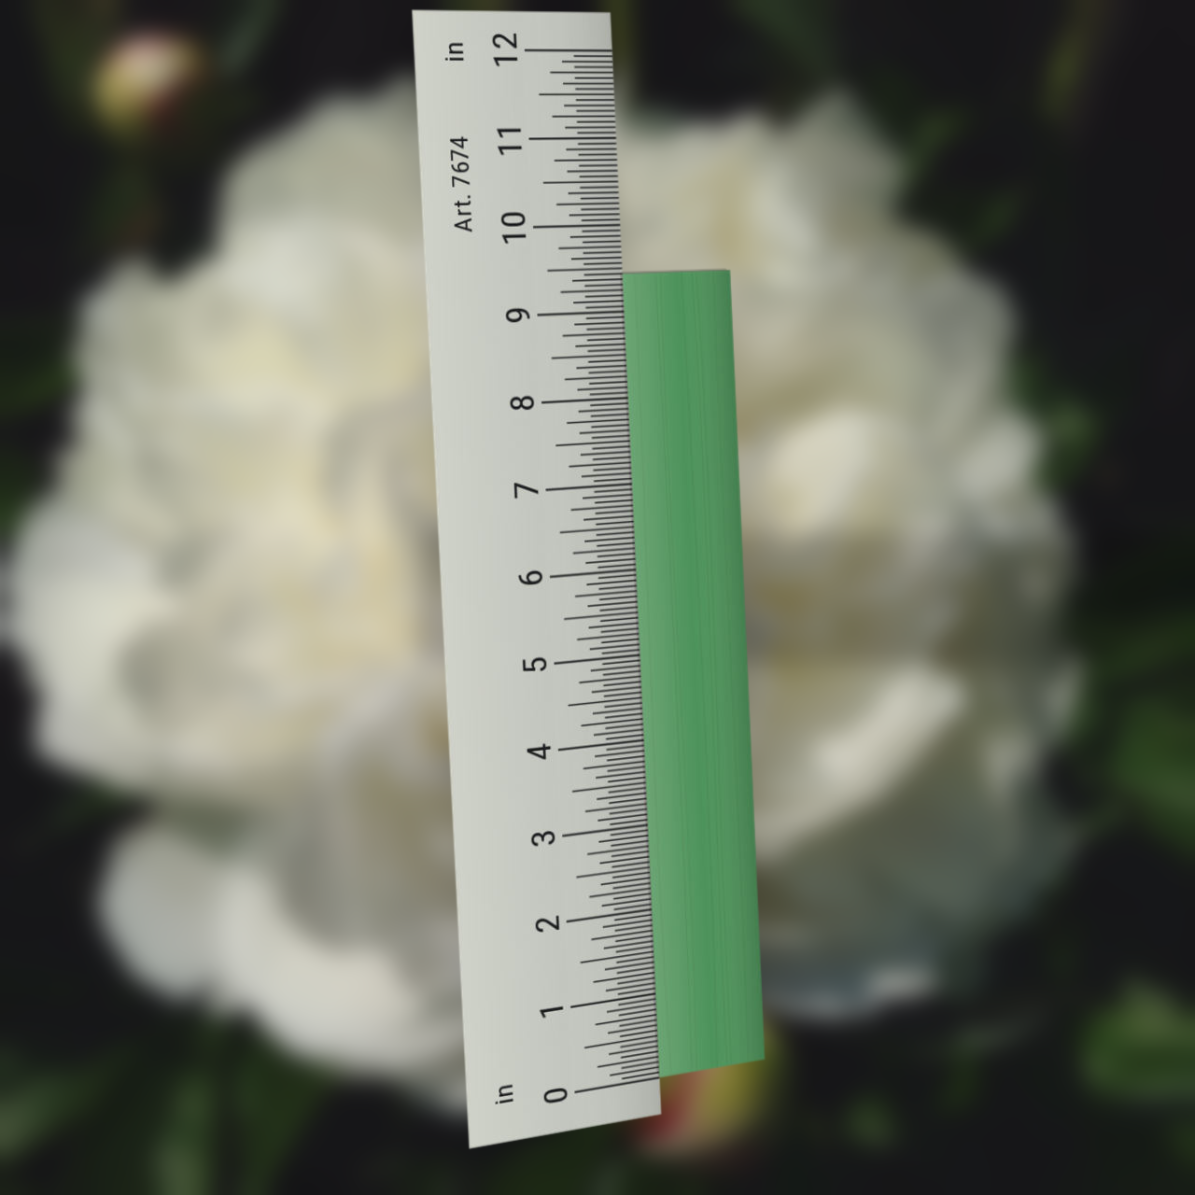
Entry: 9.4375in
